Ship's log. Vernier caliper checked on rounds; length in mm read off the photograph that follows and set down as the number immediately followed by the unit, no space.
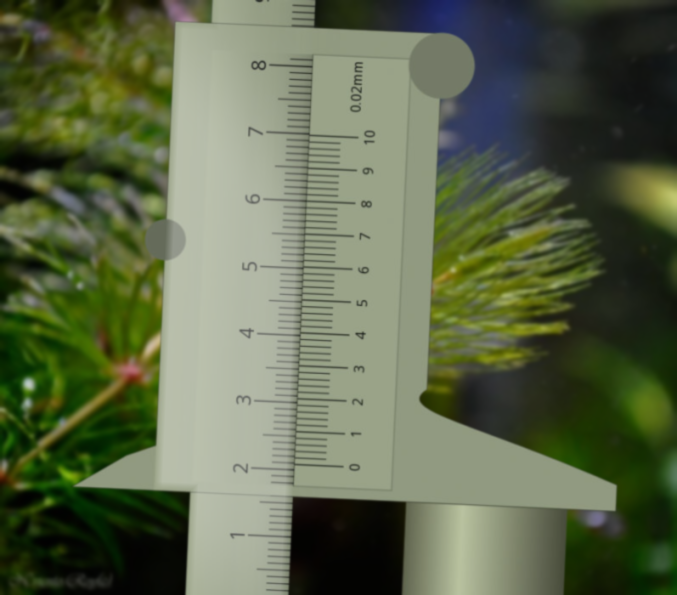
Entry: 20.8mm
